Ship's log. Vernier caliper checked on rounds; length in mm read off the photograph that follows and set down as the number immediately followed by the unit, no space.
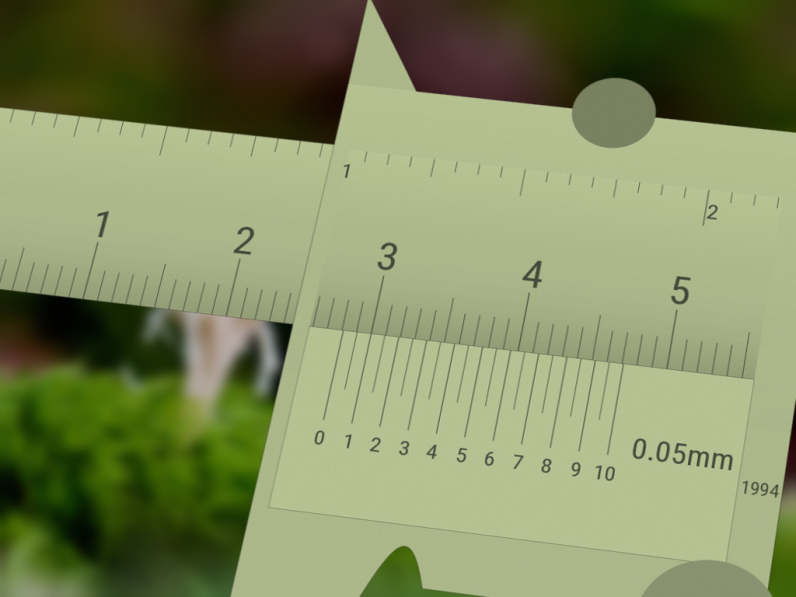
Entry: 28.1mm
